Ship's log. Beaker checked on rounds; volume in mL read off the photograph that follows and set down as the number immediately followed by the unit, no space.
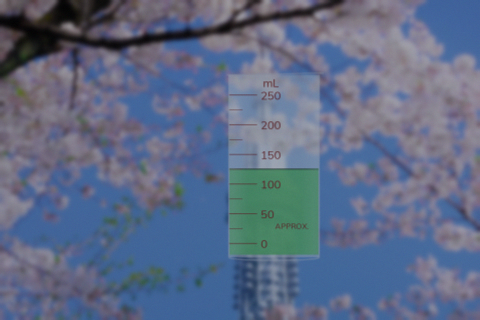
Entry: 125mL
